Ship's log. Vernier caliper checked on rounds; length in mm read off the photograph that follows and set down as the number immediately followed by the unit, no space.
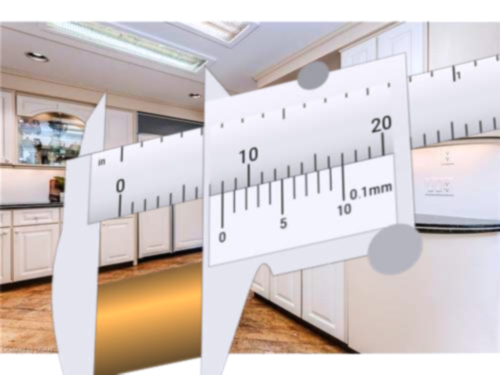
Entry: 8.0mm
